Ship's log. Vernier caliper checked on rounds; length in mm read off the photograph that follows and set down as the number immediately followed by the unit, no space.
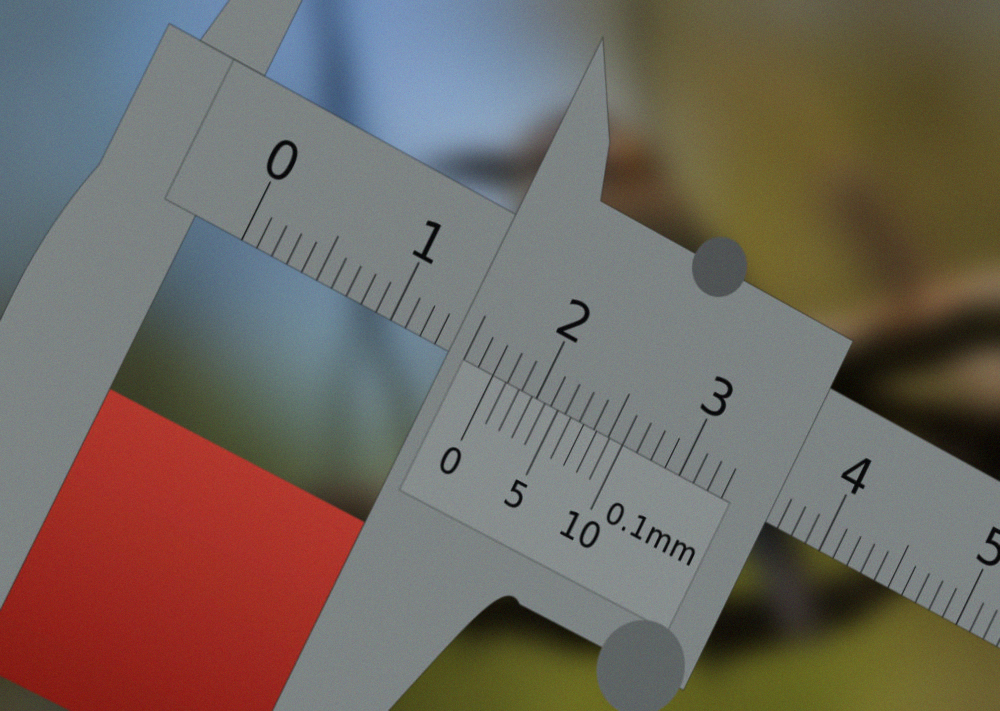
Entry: 17.0mm
